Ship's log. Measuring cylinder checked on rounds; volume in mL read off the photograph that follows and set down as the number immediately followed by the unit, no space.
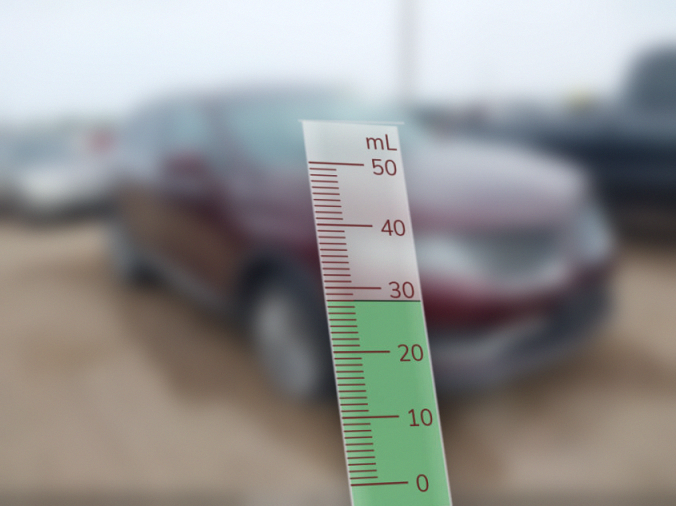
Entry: 28mL
